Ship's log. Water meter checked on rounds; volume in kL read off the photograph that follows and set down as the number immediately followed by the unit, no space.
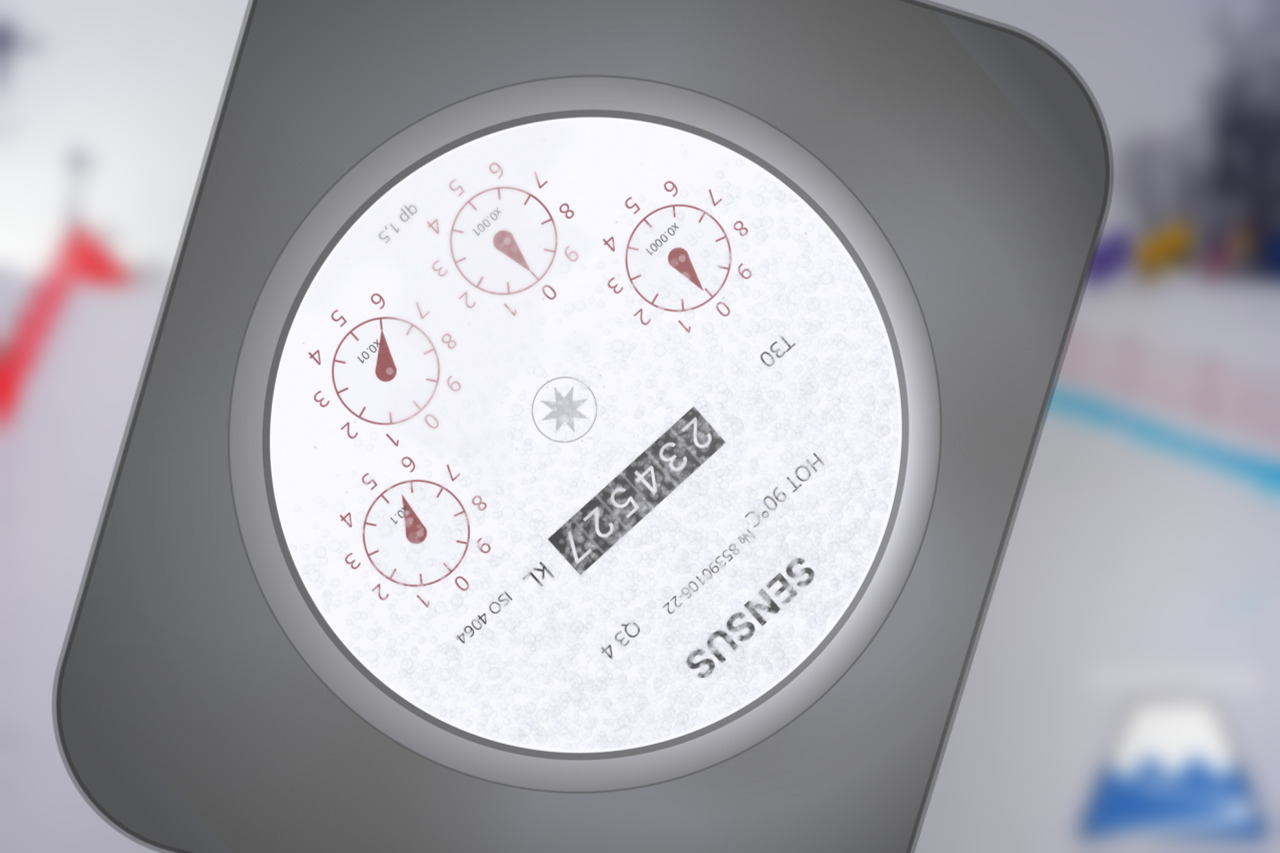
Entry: 234527.5600kL
